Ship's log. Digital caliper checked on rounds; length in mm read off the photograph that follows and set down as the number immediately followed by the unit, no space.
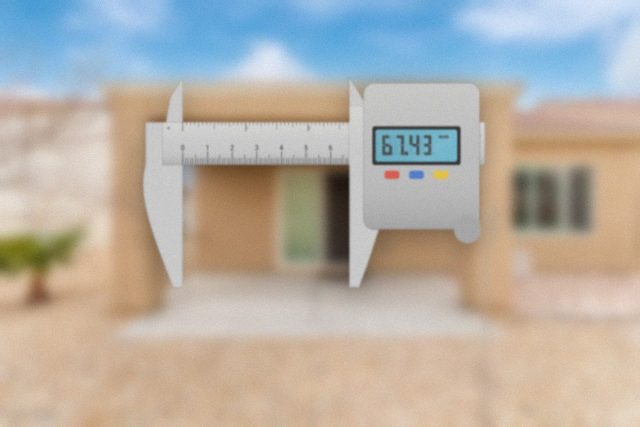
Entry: 67.43mm
